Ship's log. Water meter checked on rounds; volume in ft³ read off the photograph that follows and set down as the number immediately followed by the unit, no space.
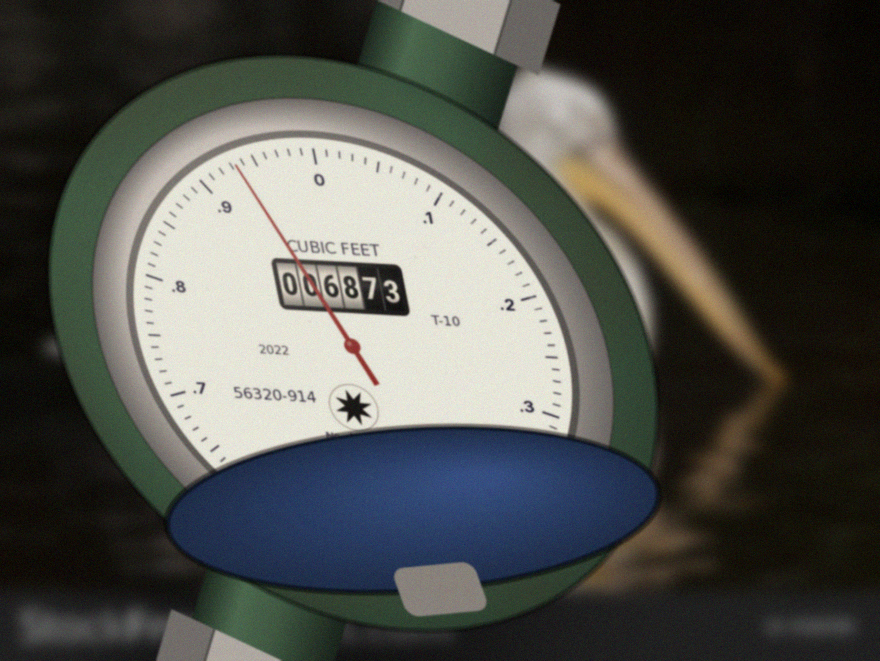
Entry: 6872.93ft³
